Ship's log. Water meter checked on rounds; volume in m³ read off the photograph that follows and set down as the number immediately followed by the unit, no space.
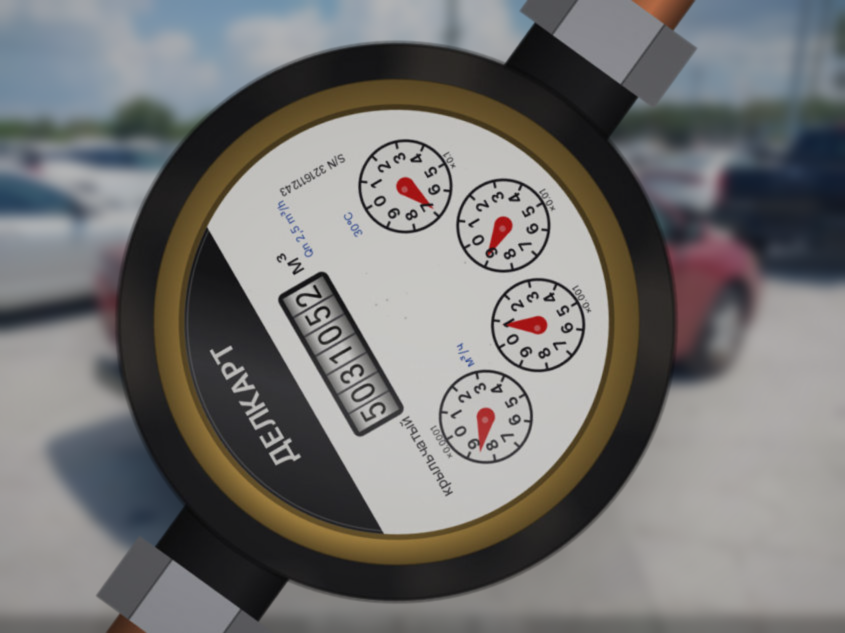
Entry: 5031052.6908m³
